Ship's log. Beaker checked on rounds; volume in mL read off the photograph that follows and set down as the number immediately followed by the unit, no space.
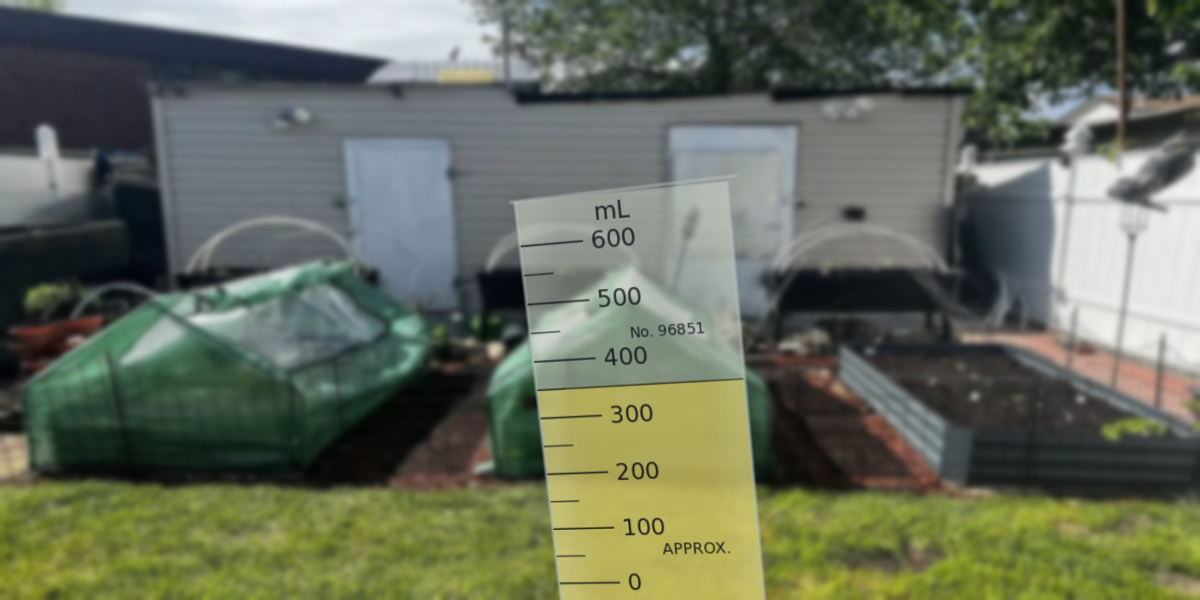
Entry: 350mL
